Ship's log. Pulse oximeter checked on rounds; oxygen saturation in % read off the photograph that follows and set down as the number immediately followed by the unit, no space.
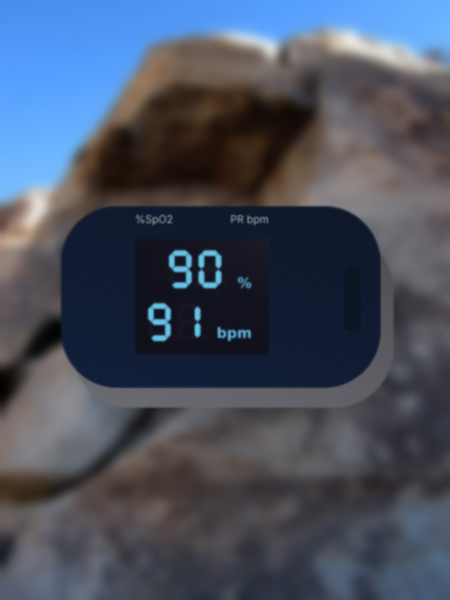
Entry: 90%
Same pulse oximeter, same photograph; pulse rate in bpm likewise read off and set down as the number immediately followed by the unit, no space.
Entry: 91bpm
